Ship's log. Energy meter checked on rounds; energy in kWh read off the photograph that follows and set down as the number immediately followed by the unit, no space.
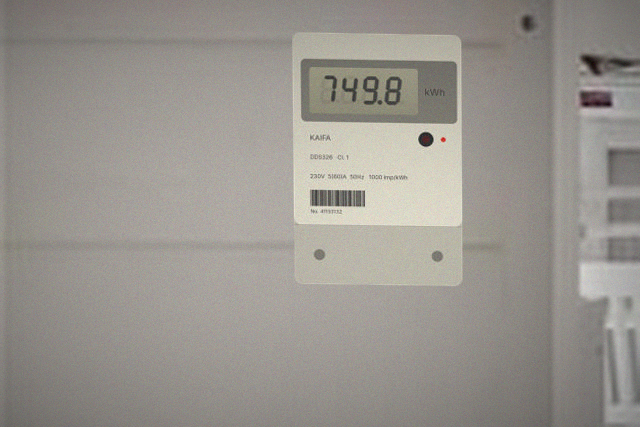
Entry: 749.8kWh
